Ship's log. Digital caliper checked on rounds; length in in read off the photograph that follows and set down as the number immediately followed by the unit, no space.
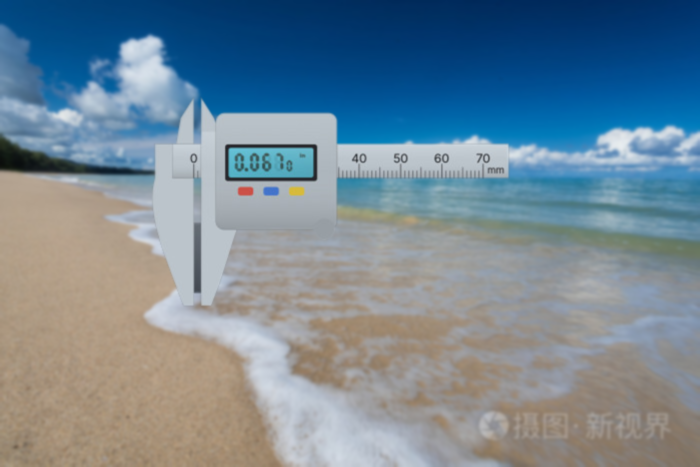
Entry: 0.0670in
